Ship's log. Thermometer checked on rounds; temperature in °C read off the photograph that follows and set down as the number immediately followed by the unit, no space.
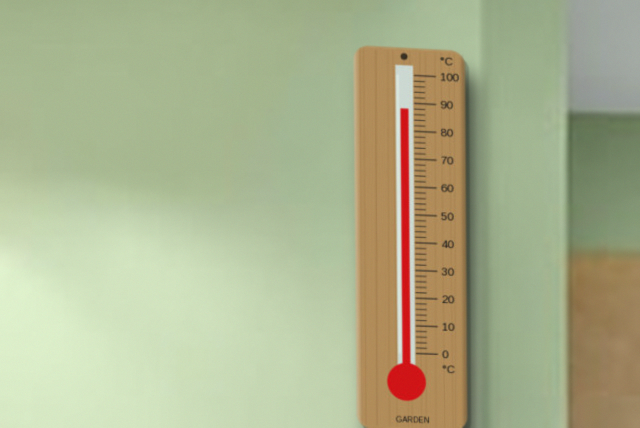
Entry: 88°C
